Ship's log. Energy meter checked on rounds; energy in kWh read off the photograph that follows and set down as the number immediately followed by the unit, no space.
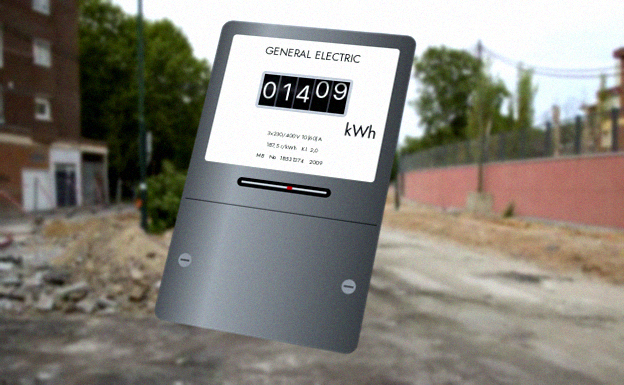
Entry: 1409kWh
